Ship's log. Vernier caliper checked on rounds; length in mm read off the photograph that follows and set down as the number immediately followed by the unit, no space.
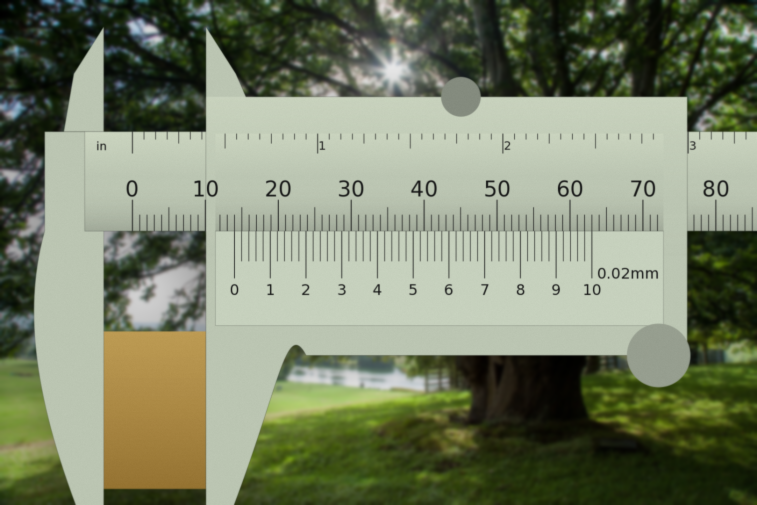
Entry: 14.0mm
